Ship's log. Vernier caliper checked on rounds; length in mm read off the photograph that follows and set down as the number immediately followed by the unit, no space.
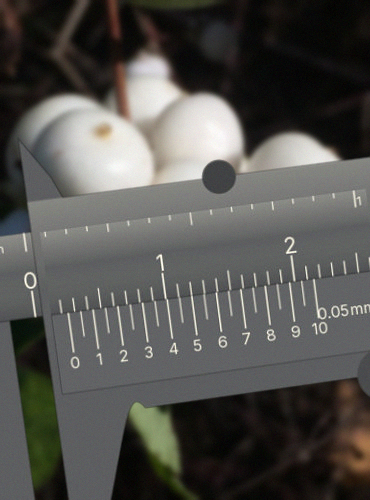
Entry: 2.5mm
